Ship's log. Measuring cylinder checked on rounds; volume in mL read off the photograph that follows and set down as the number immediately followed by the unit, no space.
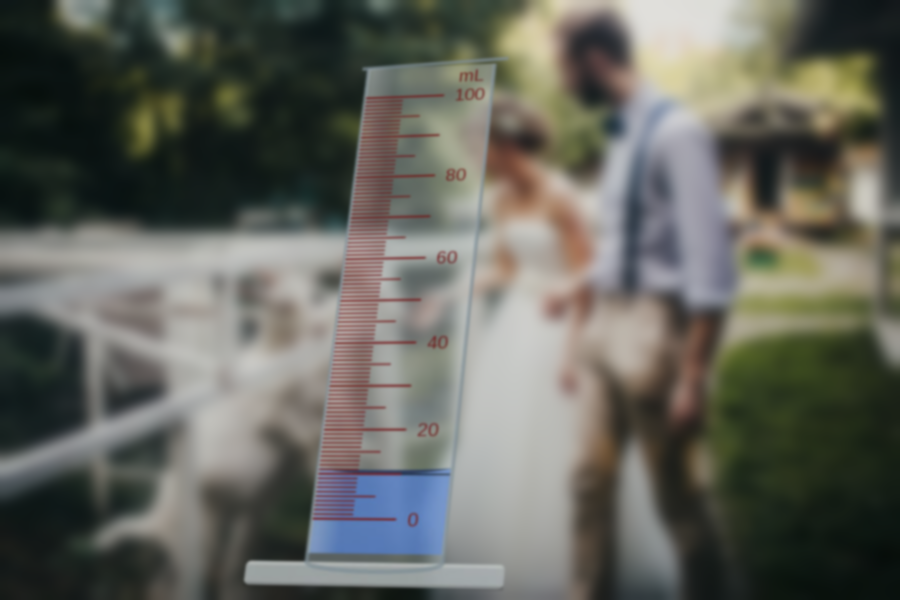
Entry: 10mL
